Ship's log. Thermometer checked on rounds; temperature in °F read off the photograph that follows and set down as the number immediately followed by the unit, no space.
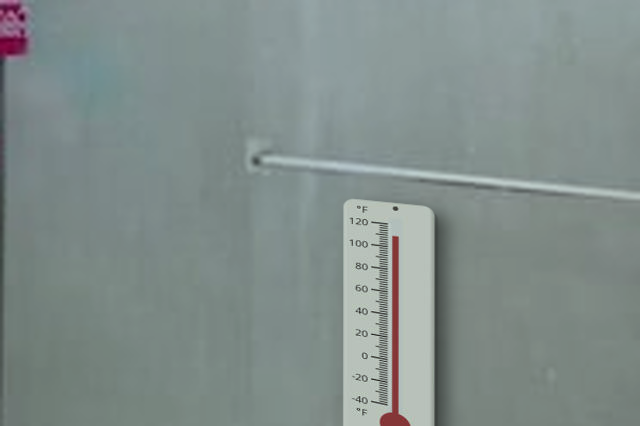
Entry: 110°F
